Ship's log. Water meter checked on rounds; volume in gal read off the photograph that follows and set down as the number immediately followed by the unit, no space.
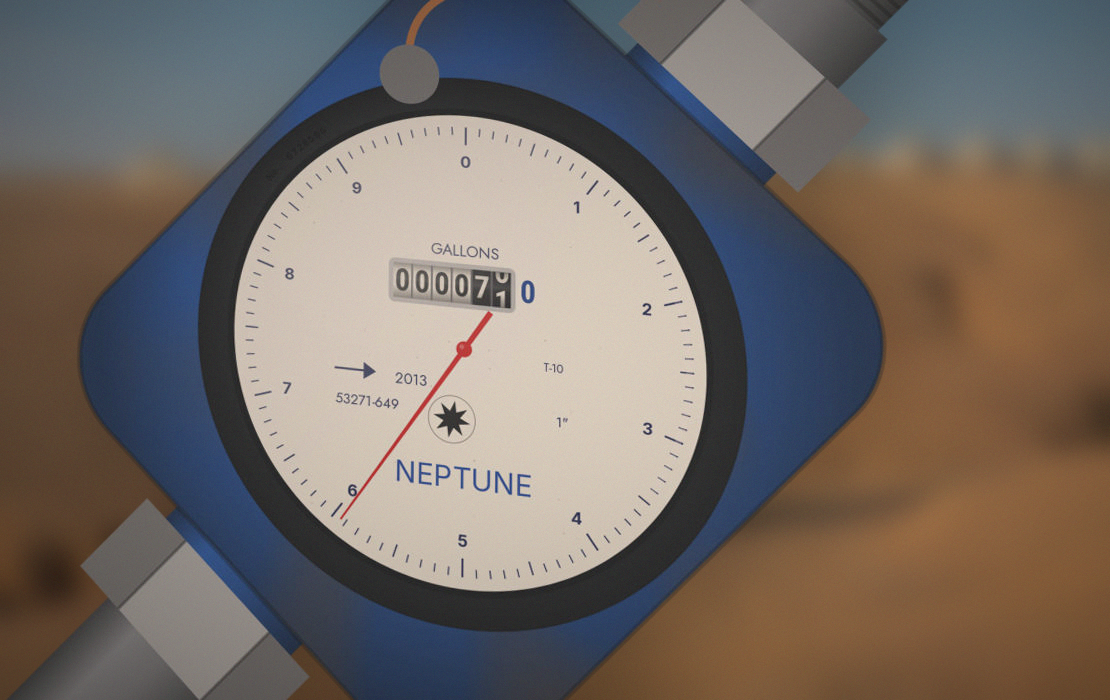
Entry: 705.9gal
